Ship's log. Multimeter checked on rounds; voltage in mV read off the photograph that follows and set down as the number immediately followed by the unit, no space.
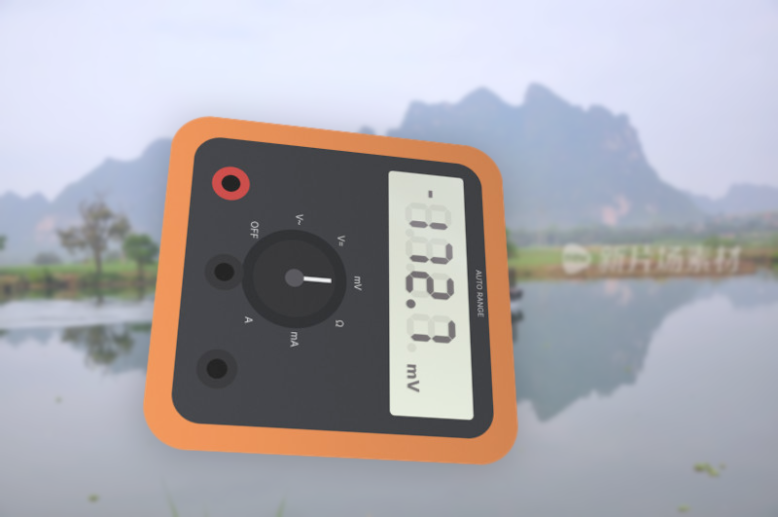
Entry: -172.7mV
